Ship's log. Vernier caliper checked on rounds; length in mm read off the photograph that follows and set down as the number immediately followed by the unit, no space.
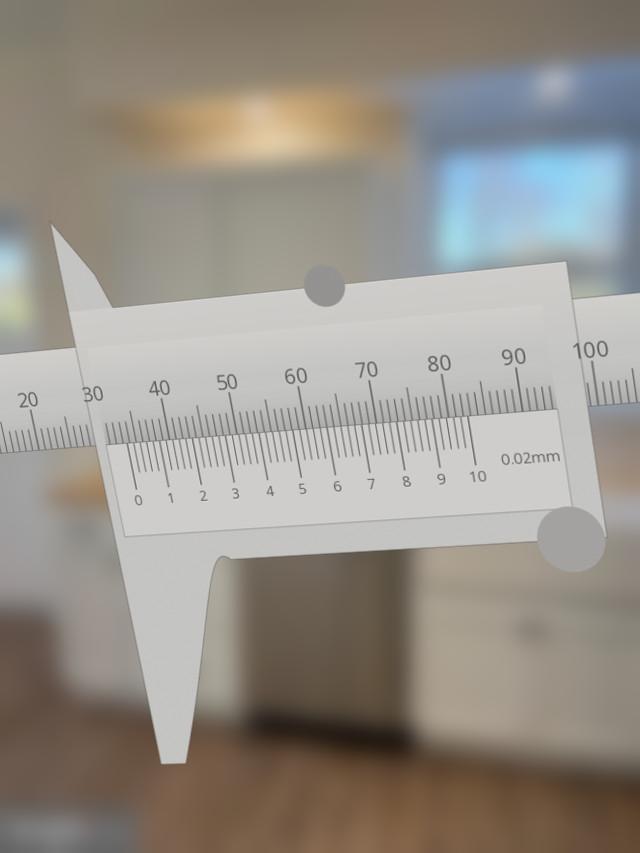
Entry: 33.6mm
